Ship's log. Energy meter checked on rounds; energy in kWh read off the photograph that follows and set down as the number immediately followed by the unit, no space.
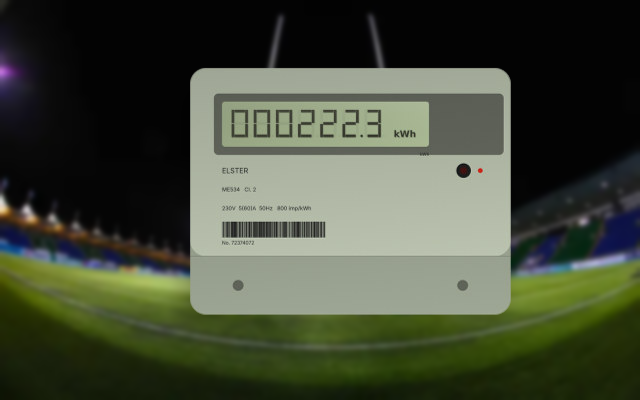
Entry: 222.3kWh
